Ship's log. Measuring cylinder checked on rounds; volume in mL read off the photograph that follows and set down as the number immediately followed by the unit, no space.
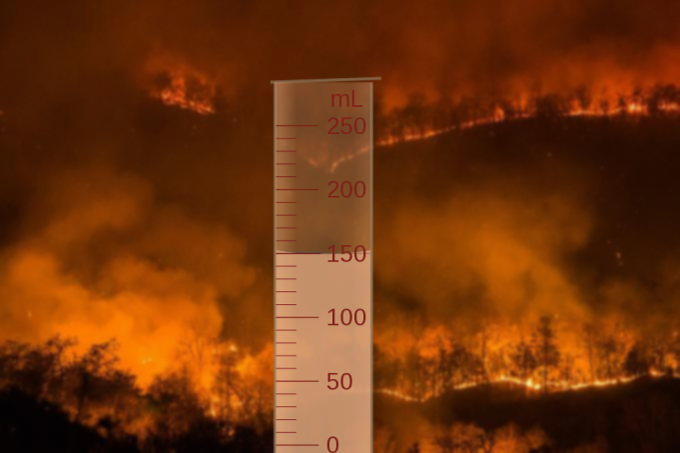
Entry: 150mL
